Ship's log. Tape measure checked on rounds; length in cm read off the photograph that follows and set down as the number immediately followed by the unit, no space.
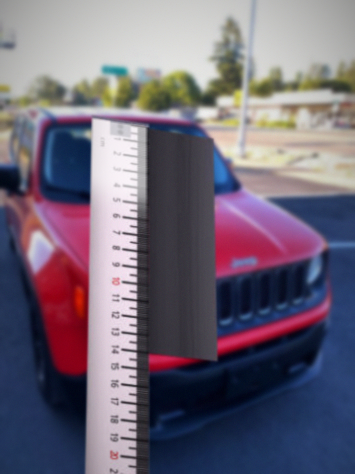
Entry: 14cm
